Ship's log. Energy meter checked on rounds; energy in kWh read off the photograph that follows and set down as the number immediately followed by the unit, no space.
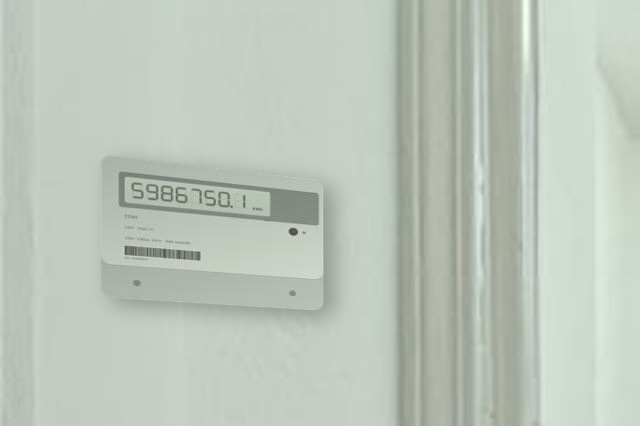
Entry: 5986750.1kWh
